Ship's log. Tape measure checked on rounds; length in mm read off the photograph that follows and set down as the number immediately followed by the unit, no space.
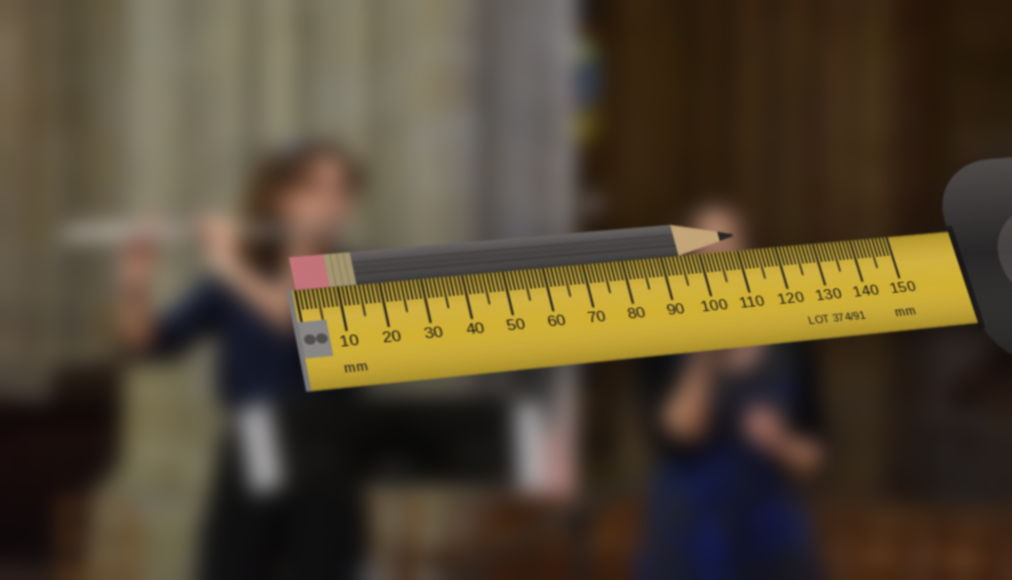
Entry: 110mm
